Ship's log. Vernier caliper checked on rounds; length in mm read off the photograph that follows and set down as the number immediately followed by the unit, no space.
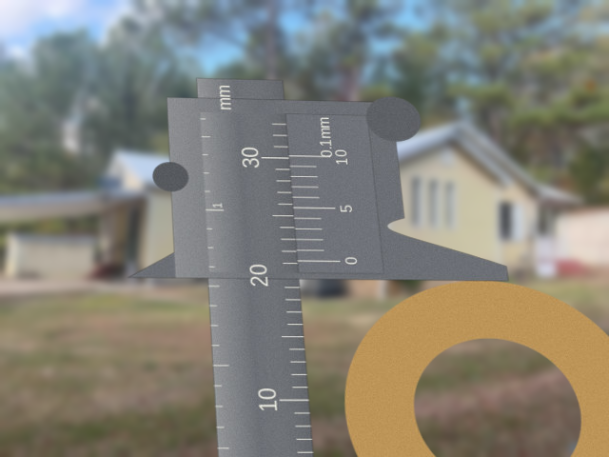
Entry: 21.2mm
